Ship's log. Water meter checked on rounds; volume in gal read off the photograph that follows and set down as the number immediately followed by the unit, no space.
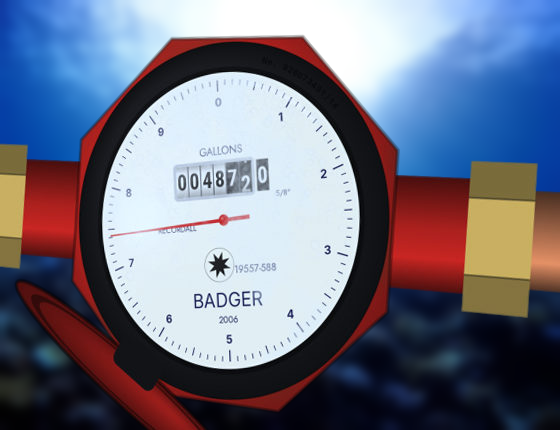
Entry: 48717.4gal
